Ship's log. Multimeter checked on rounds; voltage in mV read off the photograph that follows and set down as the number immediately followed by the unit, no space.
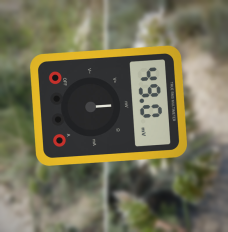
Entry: 49.0mV
